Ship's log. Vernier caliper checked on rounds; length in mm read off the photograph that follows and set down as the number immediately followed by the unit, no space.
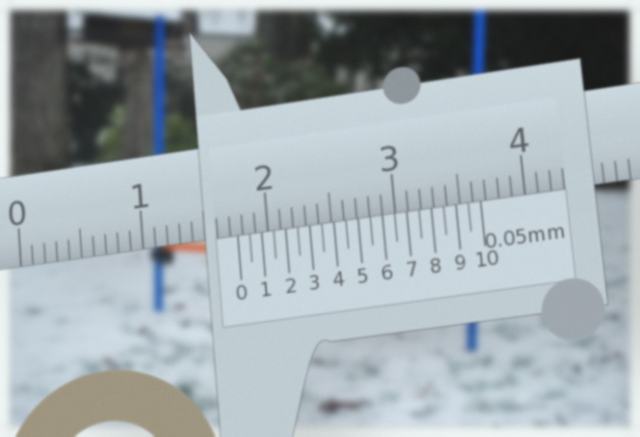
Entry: 17.6mm
